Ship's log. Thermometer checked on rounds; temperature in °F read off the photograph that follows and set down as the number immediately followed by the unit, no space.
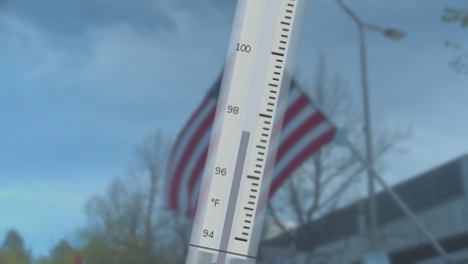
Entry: 97.4°F
